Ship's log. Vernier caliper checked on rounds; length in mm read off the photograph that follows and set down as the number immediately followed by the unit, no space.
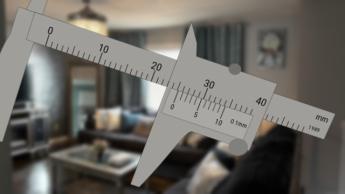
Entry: 25.2mm
